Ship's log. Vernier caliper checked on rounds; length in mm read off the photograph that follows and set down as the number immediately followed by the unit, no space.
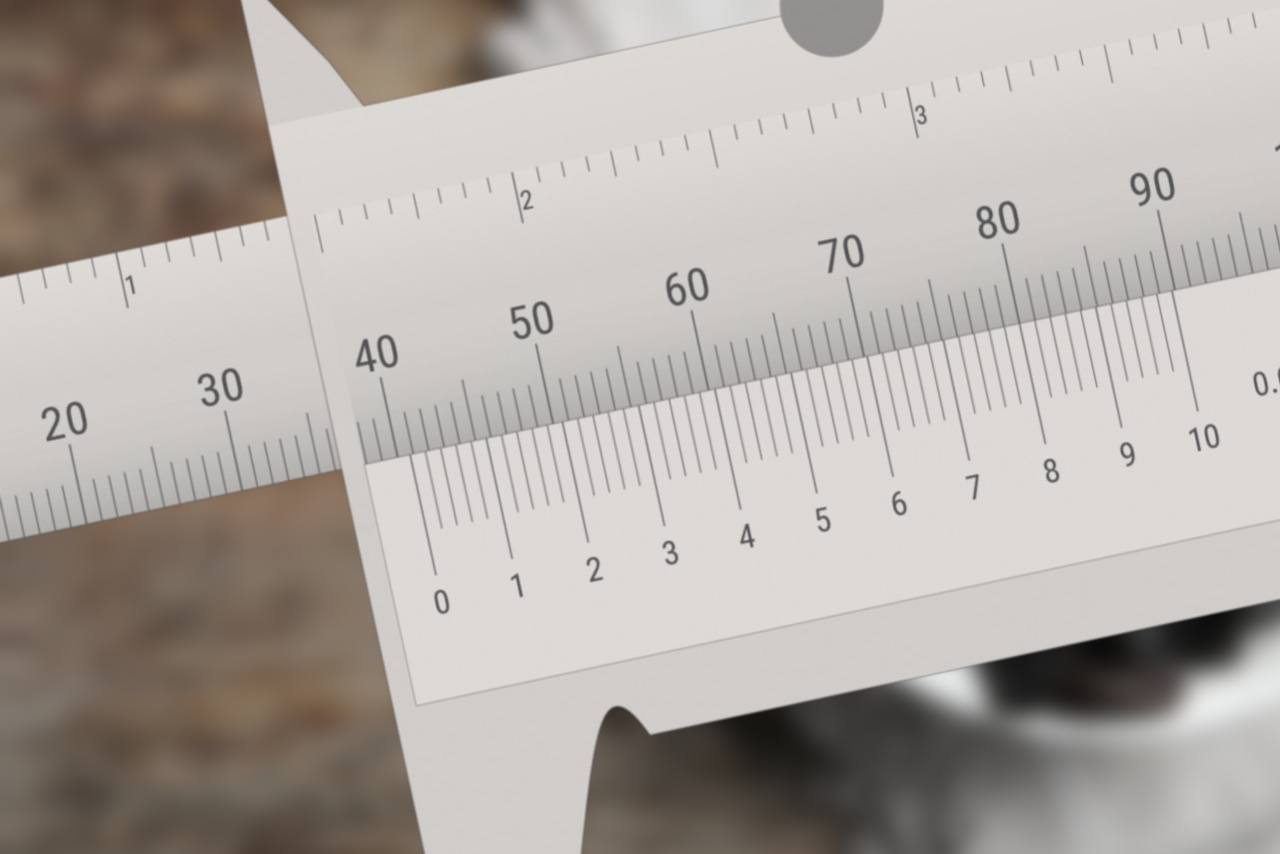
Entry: 40.8mm
